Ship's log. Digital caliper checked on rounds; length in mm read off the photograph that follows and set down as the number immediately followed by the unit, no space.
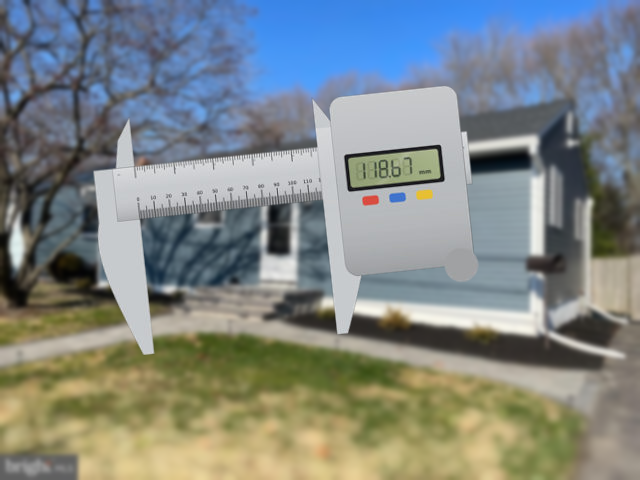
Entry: 118.67mm
